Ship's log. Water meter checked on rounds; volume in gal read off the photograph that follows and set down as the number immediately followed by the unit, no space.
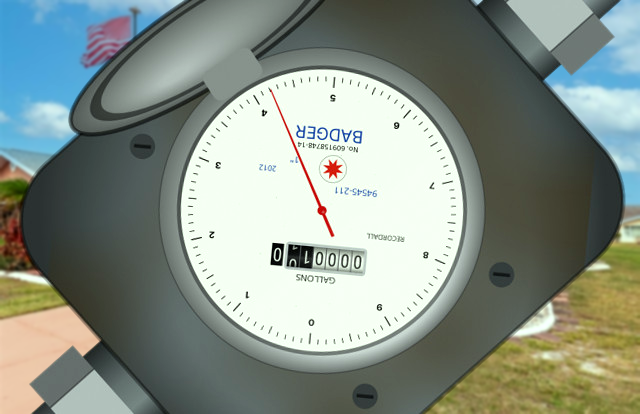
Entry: 104.2gal
